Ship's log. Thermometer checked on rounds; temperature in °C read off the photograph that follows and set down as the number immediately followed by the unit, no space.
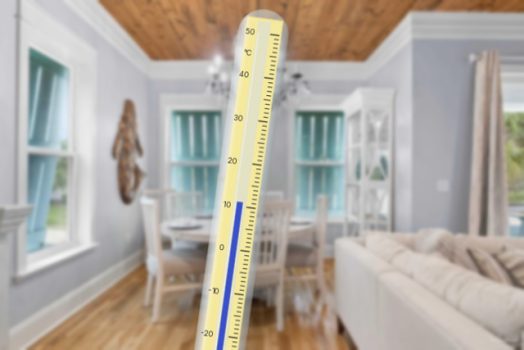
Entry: 11°C
